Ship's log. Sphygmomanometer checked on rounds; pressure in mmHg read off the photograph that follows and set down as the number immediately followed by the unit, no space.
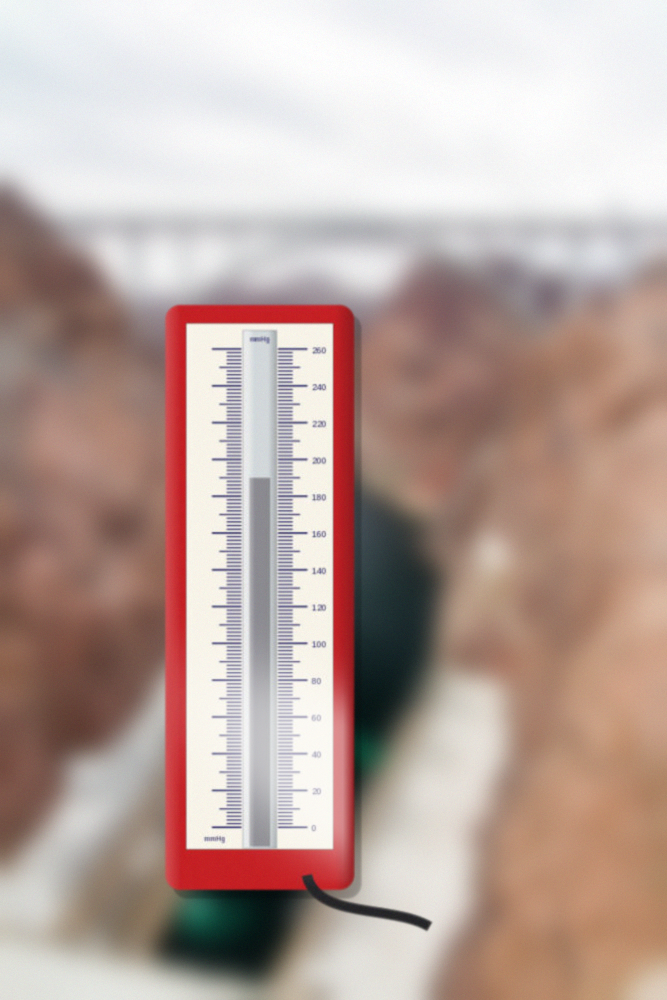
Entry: 190mmHg
